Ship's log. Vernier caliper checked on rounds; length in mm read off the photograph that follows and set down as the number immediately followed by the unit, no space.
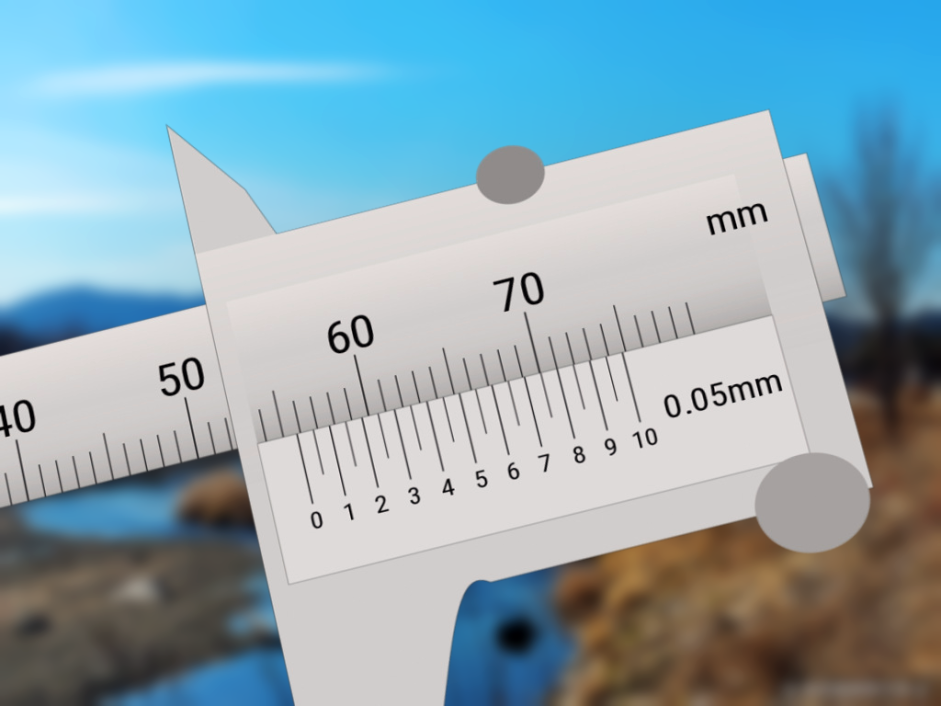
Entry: 55.8mm
